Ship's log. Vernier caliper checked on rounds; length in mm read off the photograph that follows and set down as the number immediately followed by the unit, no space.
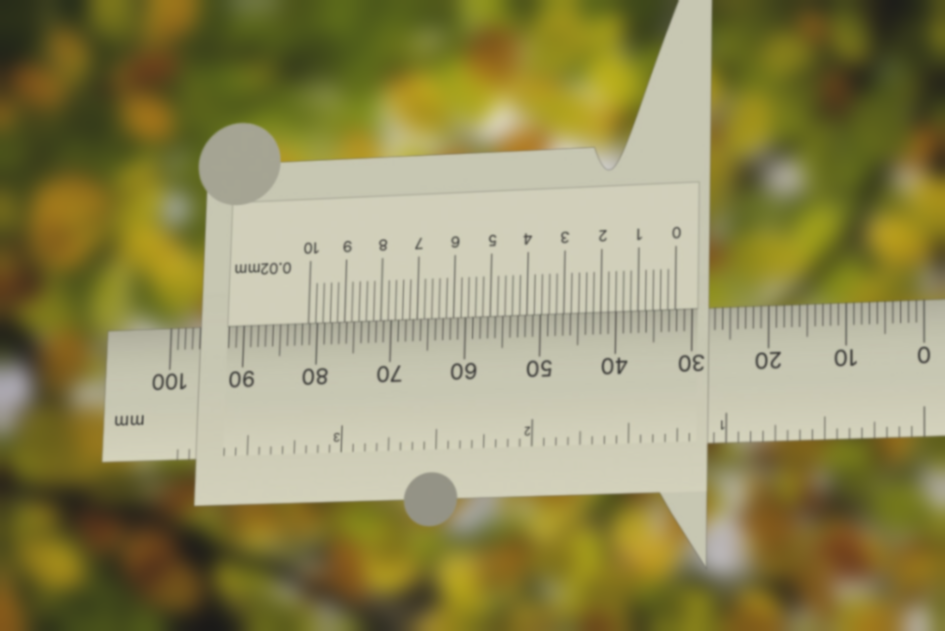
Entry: 32.2mm
